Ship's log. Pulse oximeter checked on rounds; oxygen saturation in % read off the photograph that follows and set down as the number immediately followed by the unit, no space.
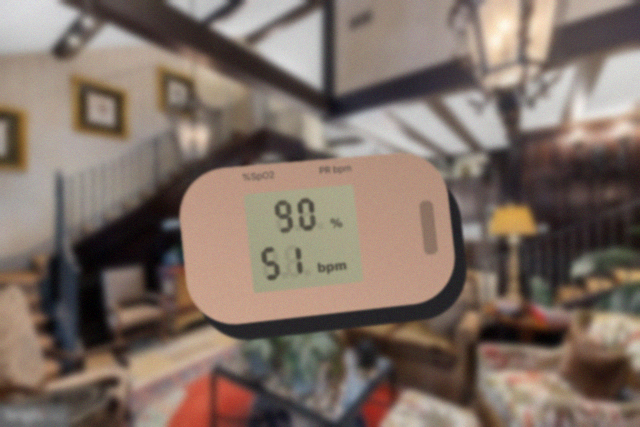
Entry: 90%
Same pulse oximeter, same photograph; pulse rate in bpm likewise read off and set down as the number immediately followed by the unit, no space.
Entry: 51bpm
